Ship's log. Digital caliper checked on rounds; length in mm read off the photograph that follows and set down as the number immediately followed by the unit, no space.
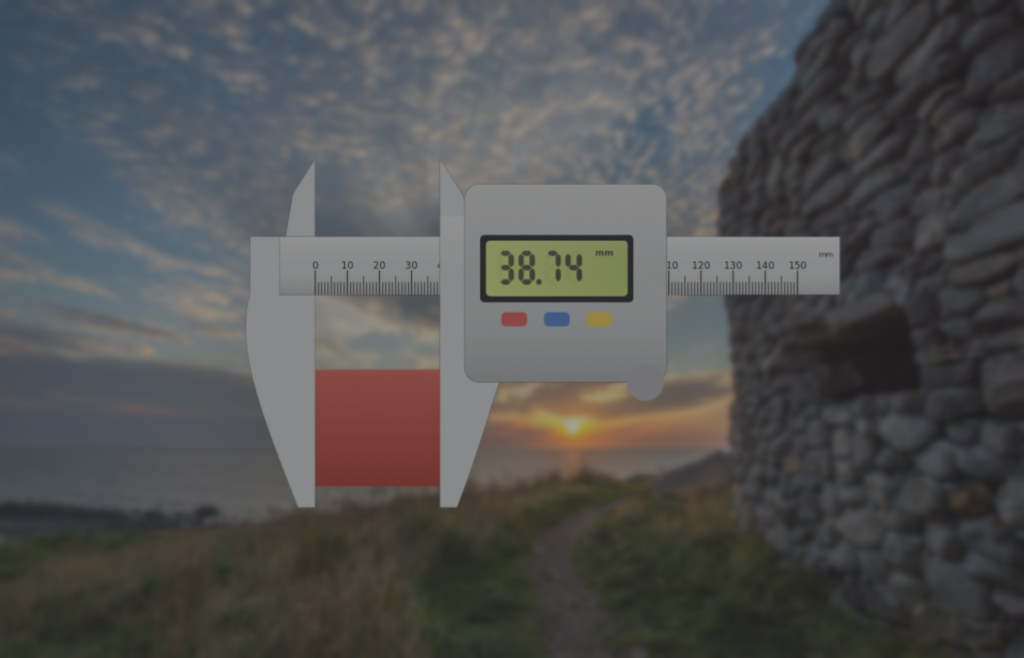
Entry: 38.74mm
